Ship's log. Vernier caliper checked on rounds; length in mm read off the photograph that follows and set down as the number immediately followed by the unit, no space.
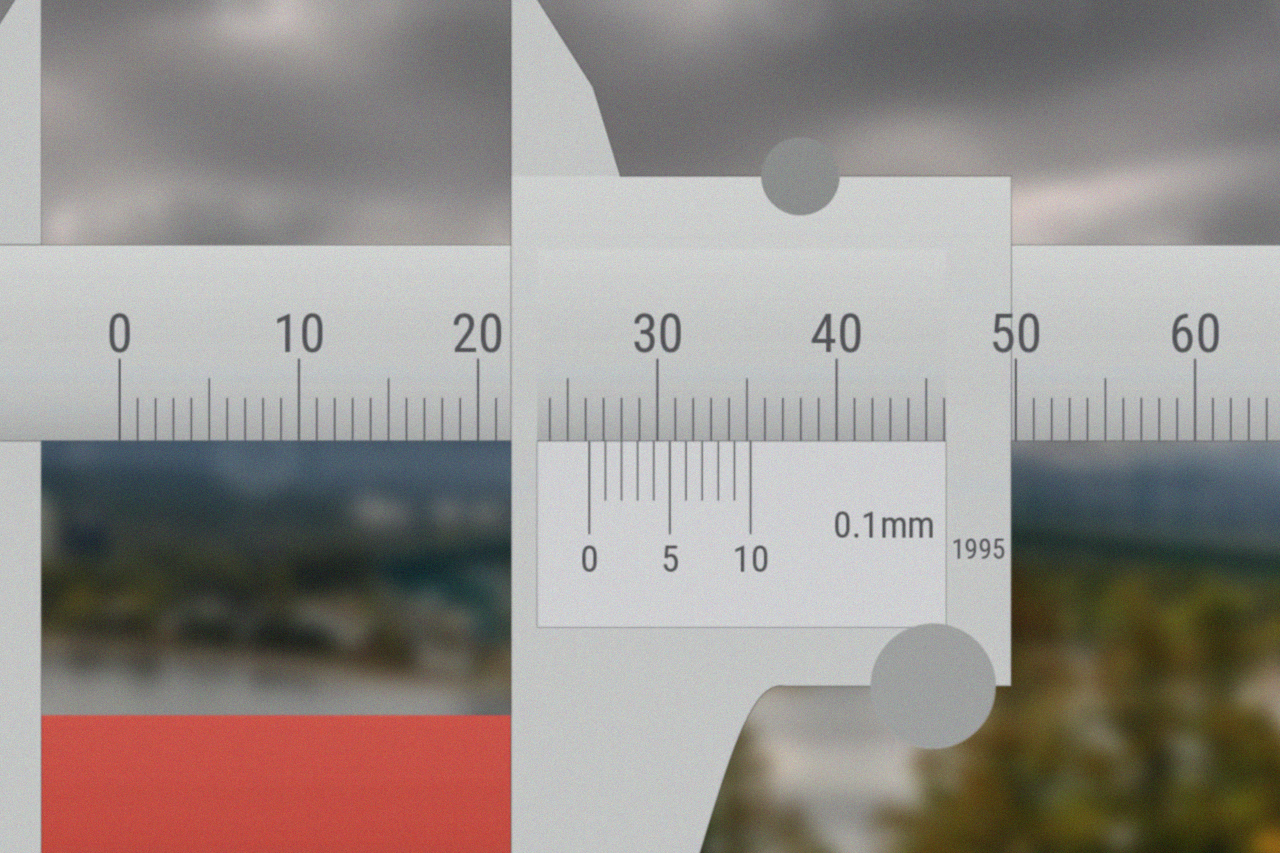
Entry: 26.2mm
